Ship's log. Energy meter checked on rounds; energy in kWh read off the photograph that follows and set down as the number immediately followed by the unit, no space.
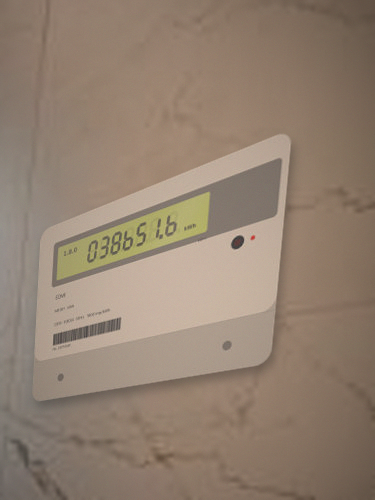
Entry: 38651.6kWh
